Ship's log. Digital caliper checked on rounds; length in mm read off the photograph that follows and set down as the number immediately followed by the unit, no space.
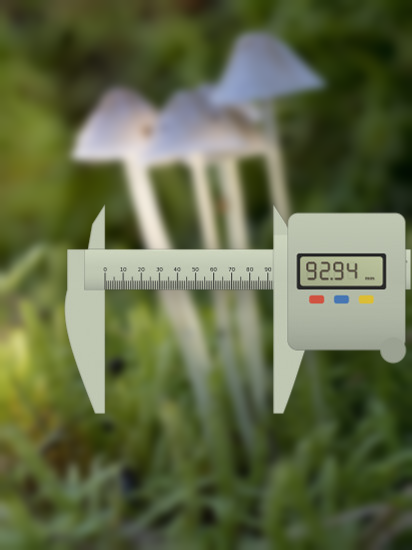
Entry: 92.94mm
